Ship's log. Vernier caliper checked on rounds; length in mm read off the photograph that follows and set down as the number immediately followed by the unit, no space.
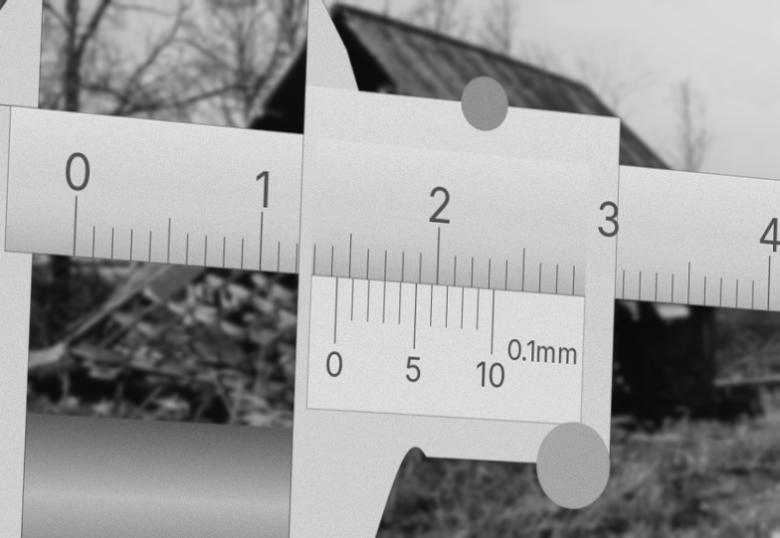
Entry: 14.3mm
